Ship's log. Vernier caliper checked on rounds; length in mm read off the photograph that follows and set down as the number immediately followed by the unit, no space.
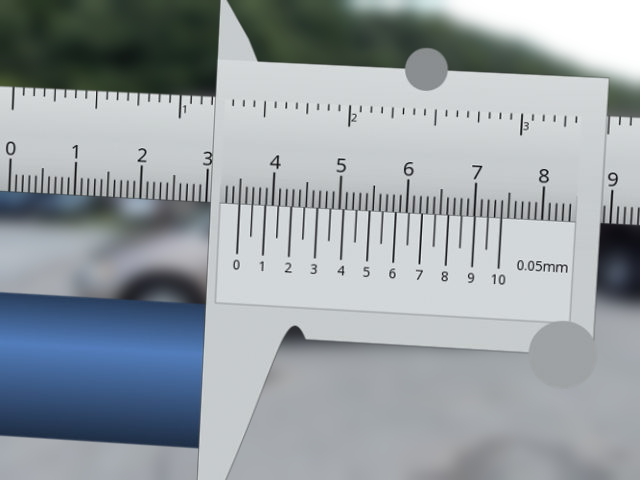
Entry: 35.0mm
